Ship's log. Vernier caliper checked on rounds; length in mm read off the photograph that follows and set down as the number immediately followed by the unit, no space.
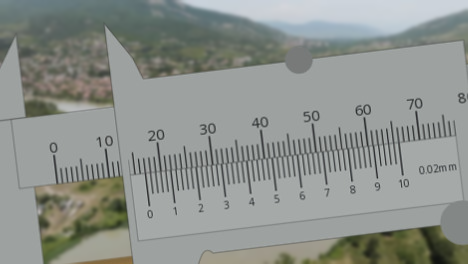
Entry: 17.0mm
